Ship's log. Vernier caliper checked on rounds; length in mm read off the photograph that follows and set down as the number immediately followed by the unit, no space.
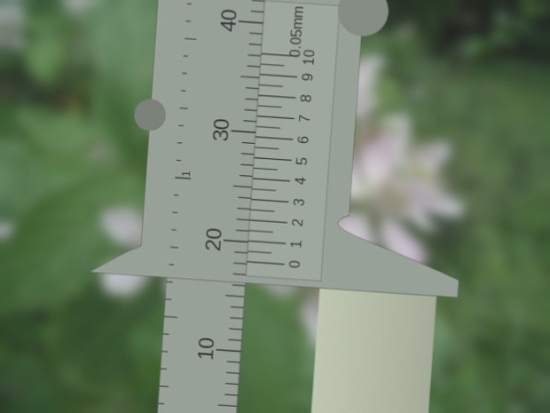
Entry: 18.2mm
